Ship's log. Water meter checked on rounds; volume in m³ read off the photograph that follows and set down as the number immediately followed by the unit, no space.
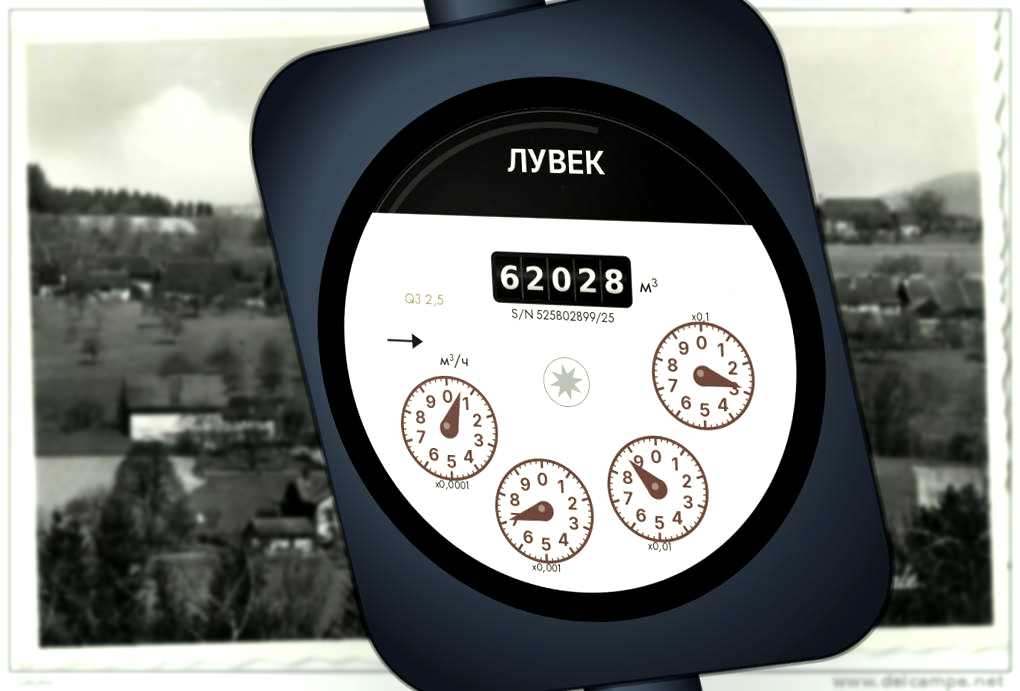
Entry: 62028.2870m³
